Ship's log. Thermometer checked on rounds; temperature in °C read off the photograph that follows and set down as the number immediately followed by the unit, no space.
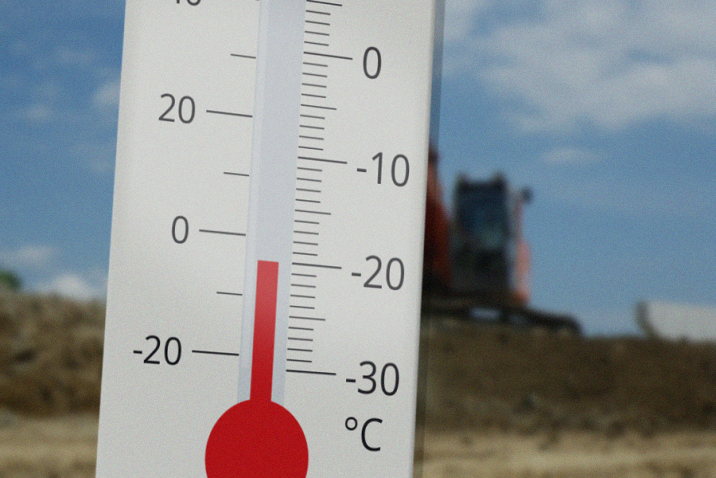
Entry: -20°C
